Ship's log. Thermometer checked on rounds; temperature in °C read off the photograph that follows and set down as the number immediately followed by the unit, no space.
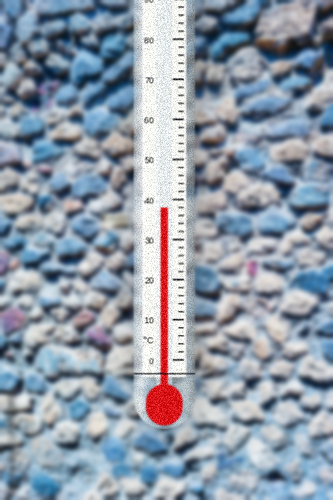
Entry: 38°C
